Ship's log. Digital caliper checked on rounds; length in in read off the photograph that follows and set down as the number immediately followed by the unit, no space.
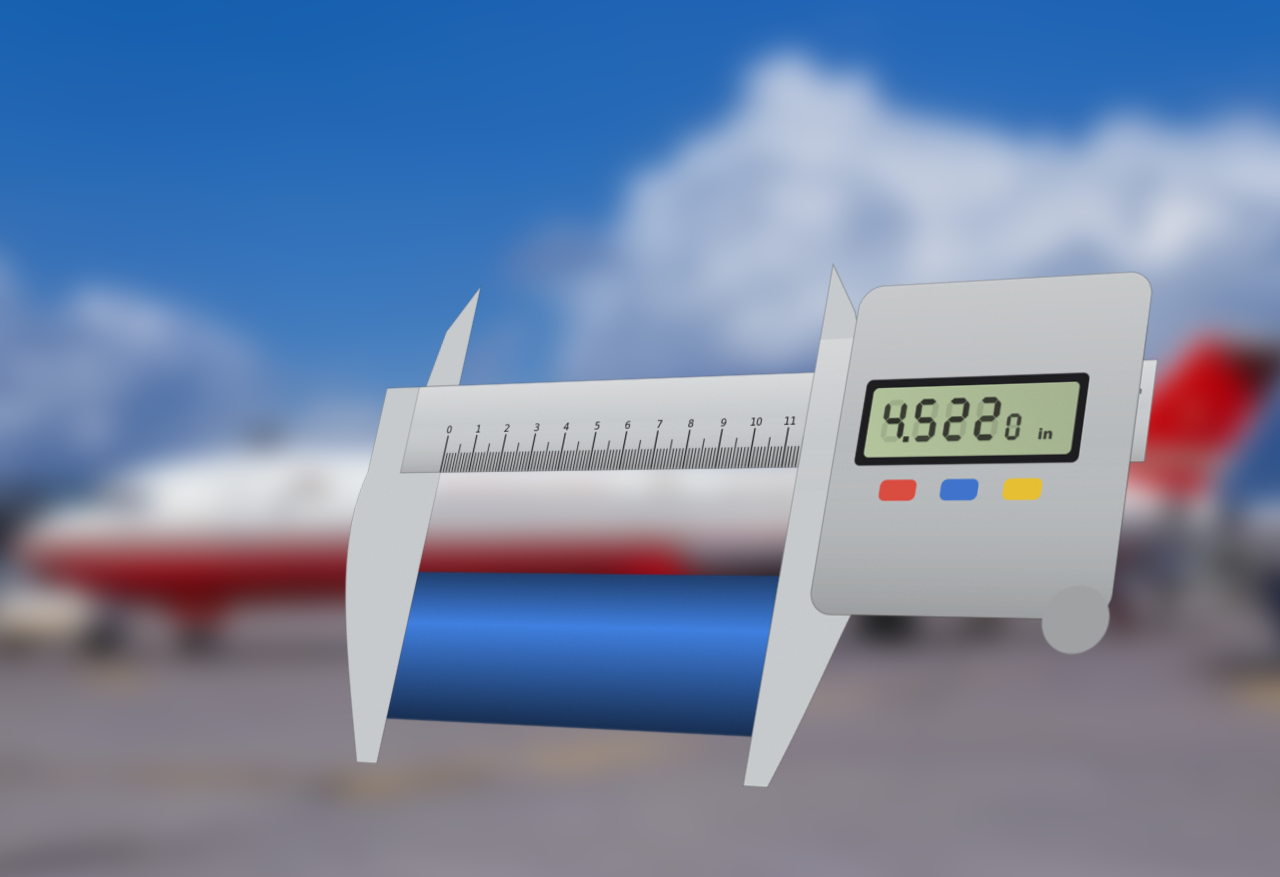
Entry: 4.5220in
